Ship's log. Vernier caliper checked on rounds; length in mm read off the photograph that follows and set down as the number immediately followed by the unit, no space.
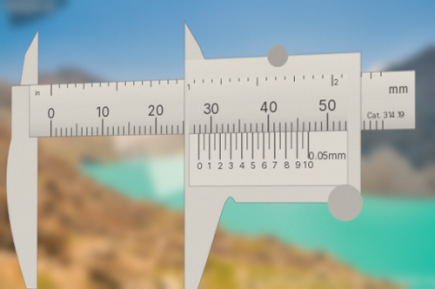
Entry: 27.8mm
